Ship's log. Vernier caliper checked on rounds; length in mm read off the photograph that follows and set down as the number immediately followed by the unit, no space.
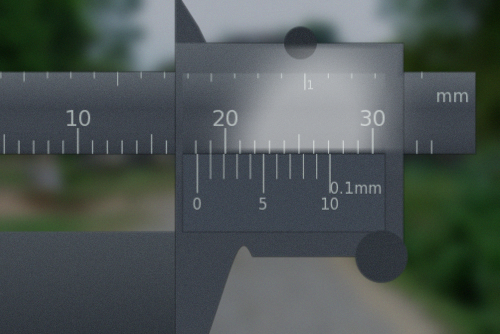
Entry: 18.1mm
